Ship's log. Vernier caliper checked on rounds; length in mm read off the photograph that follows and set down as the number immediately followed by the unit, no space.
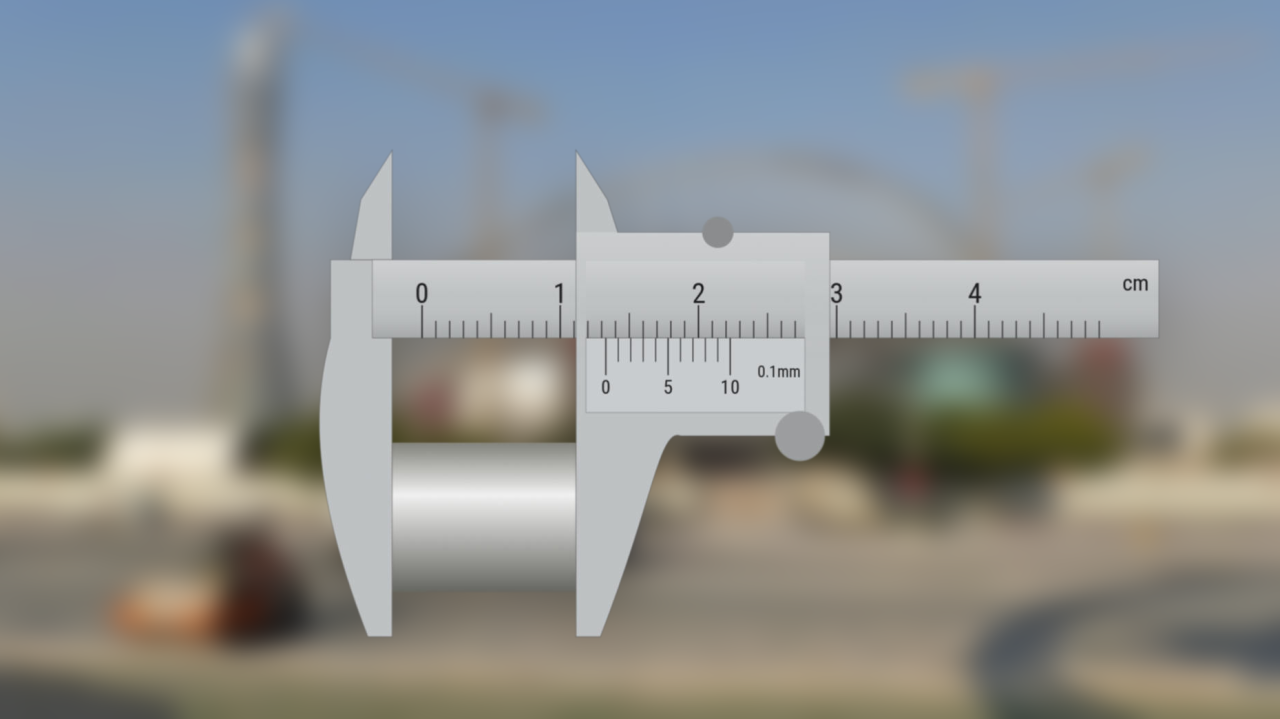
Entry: 13.3mm
